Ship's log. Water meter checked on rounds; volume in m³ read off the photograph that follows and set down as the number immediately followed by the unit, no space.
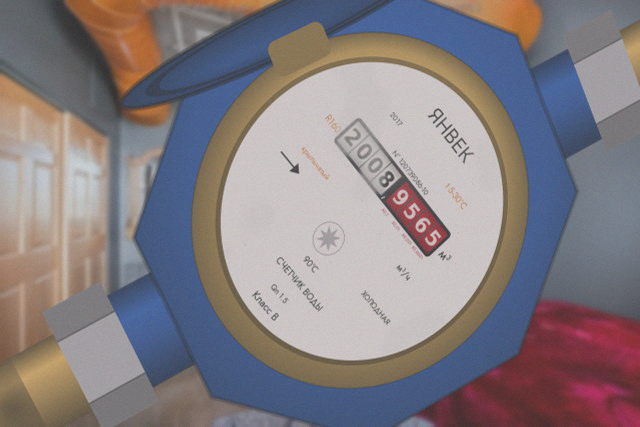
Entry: 2008.9565m³
